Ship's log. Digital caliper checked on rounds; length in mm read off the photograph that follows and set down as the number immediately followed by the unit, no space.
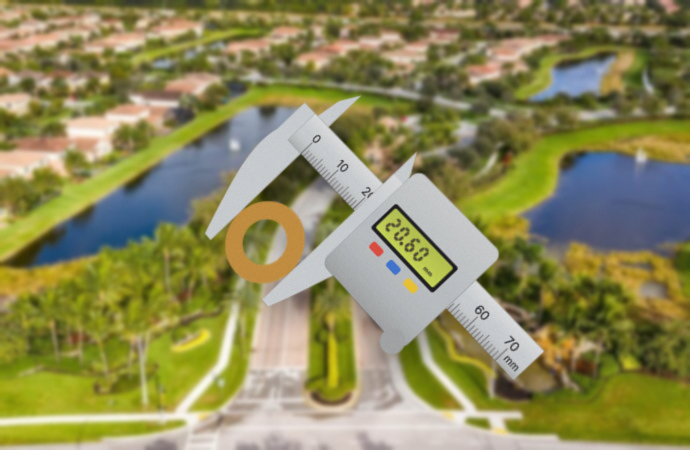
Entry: 20.60mm
